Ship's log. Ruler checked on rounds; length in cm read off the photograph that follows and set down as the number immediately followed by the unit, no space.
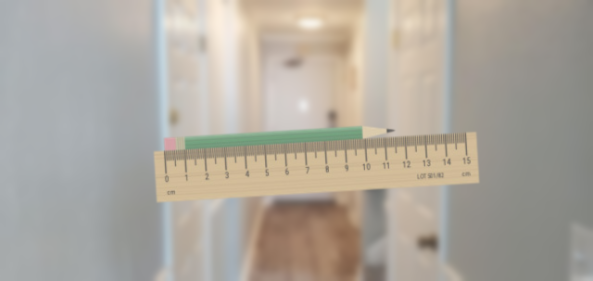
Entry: 11.5cm
